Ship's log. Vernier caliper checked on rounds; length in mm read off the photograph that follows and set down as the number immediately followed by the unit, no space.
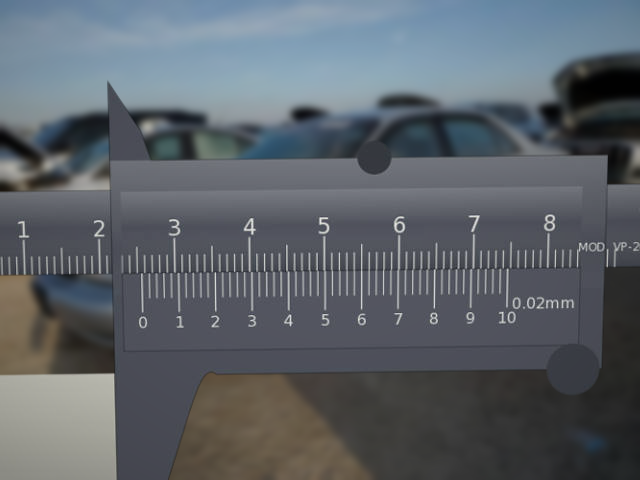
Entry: 25.6mm
